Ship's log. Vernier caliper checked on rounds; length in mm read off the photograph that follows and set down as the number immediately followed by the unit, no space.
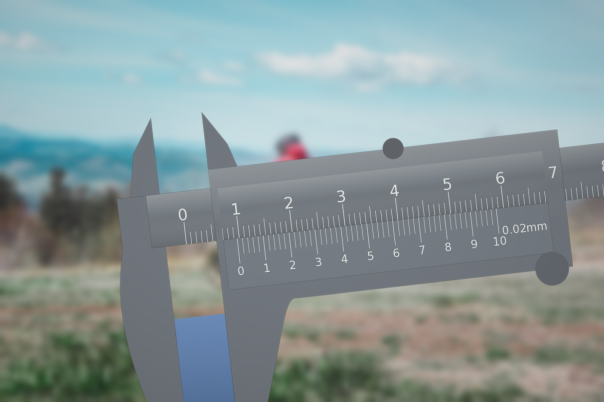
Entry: 9.6mm
